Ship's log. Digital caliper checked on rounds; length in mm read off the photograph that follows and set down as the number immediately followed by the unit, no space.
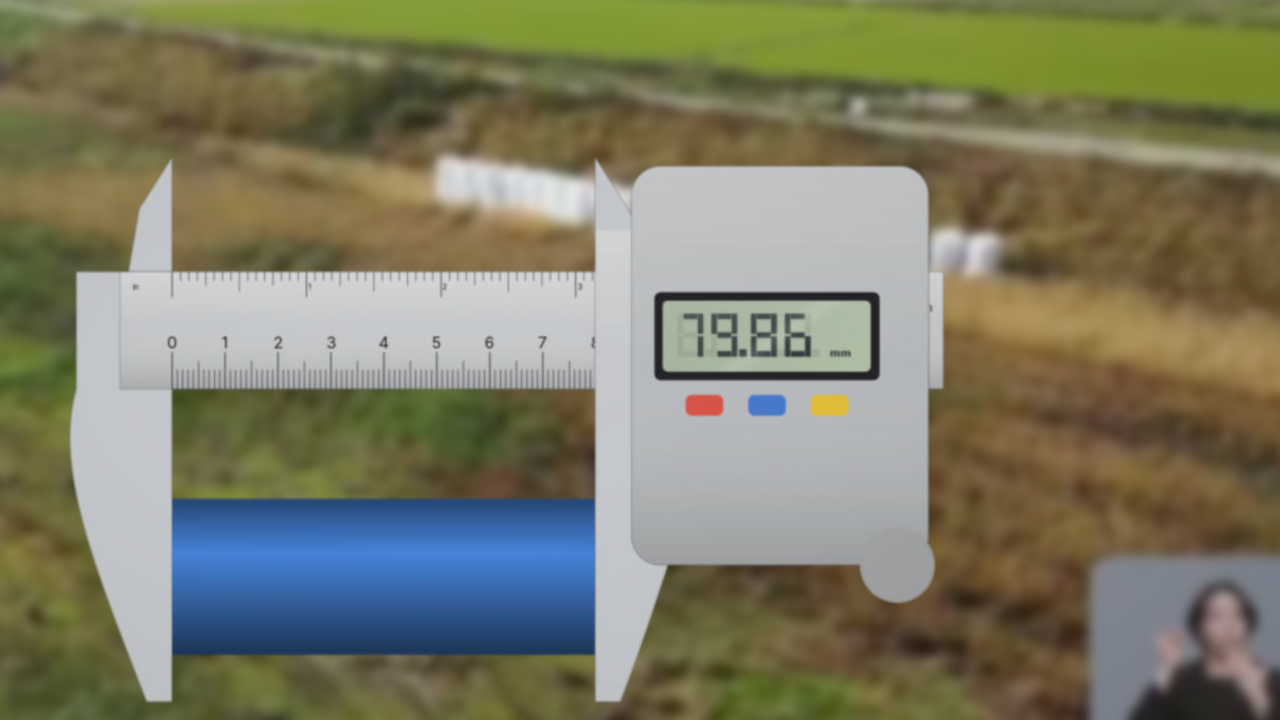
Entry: 79.86mm
